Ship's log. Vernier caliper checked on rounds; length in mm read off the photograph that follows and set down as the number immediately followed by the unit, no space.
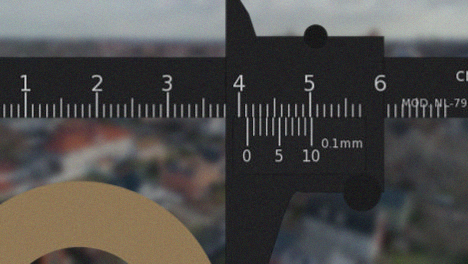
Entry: 41.2mm
